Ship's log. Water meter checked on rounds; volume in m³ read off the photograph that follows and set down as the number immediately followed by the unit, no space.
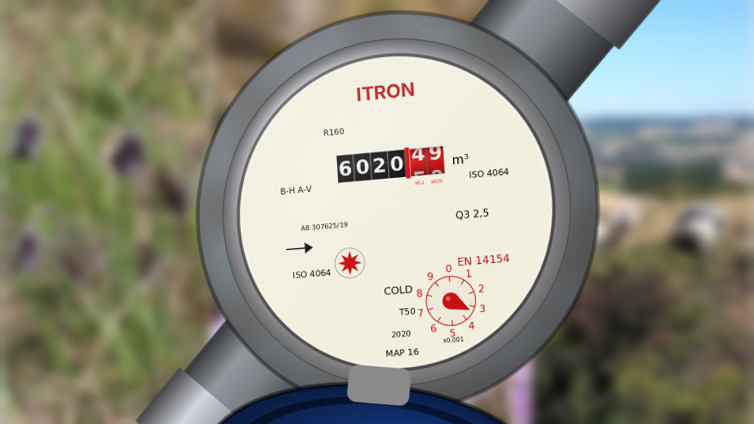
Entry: 6020.493m³
